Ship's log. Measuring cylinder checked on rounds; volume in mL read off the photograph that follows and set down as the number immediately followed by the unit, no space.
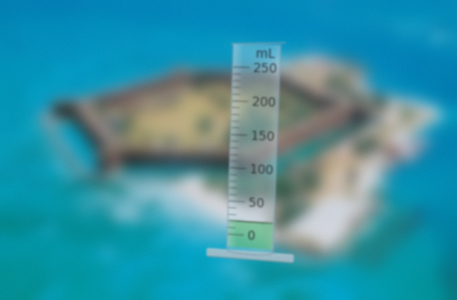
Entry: 20mL
